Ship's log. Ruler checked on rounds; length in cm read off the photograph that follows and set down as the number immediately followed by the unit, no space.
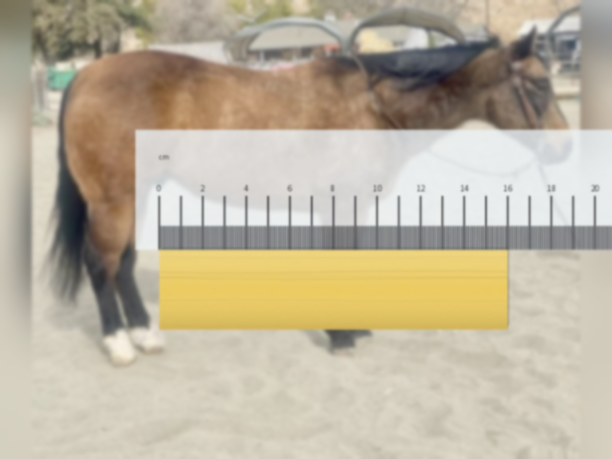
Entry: 16cm
